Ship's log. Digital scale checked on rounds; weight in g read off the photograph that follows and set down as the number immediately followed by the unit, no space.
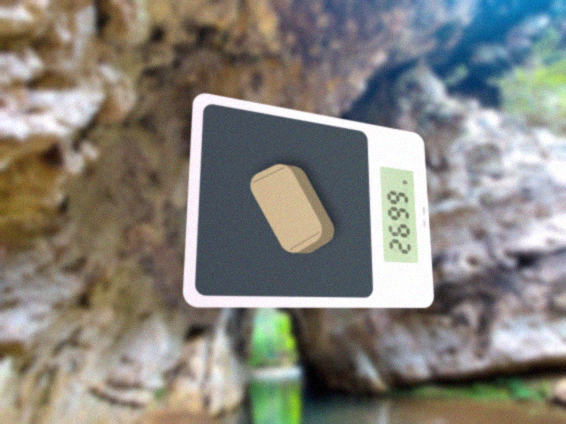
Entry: 2699g
